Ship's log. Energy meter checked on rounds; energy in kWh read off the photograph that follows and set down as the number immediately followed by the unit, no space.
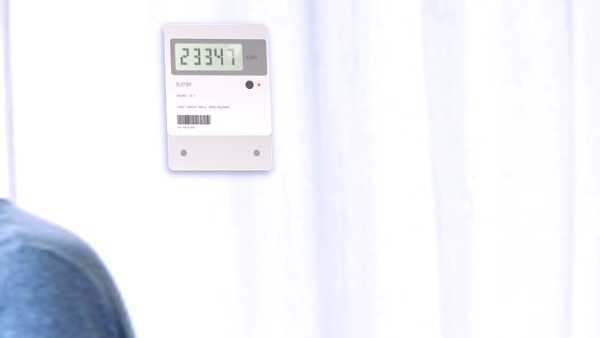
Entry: 23347kWh
